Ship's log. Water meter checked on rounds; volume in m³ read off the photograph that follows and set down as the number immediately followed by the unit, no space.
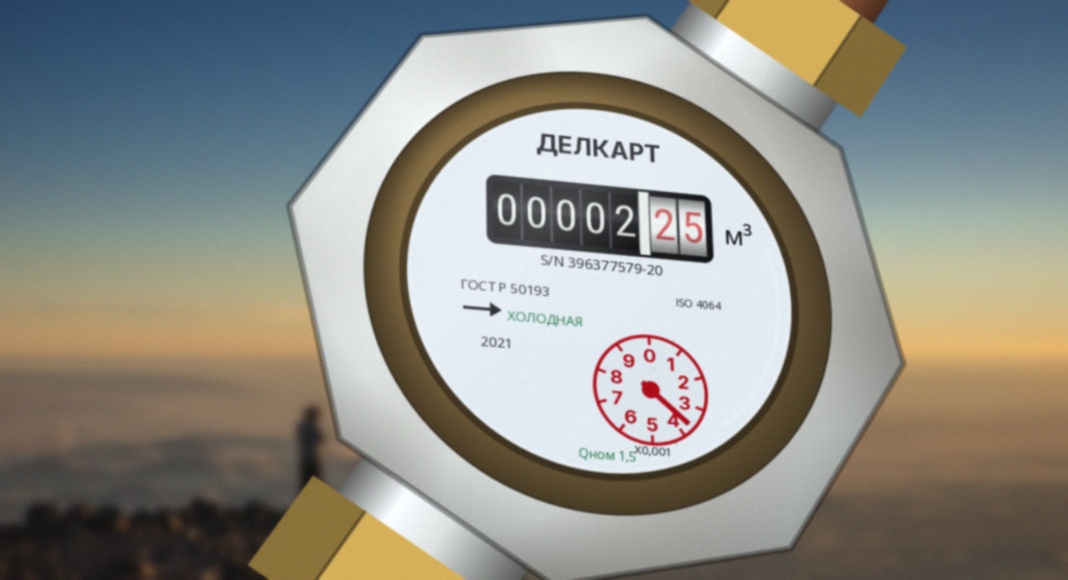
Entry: 2.253m³
